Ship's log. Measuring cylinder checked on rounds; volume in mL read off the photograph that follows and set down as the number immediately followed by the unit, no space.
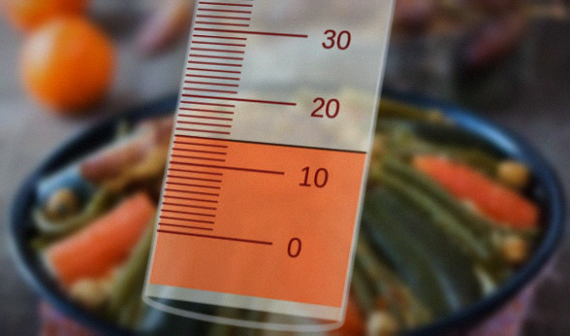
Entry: 14mL
